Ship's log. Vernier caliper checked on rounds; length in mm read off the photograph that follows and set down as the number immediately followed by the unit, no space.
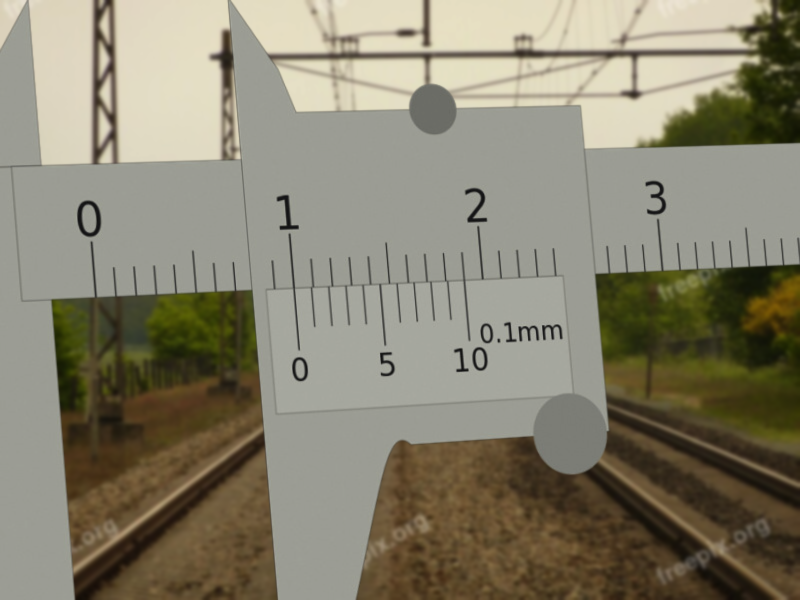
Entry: 10.0mm
